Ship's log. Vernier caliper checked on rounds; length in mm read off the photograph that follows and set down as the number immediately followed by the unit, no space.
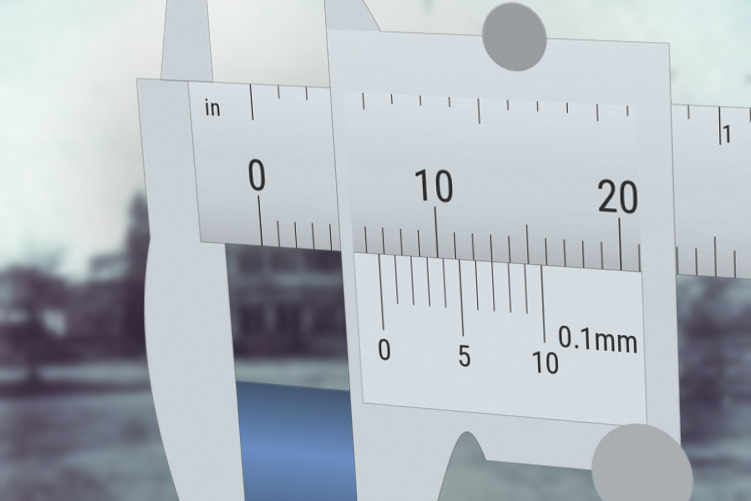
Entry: 6.7mm
